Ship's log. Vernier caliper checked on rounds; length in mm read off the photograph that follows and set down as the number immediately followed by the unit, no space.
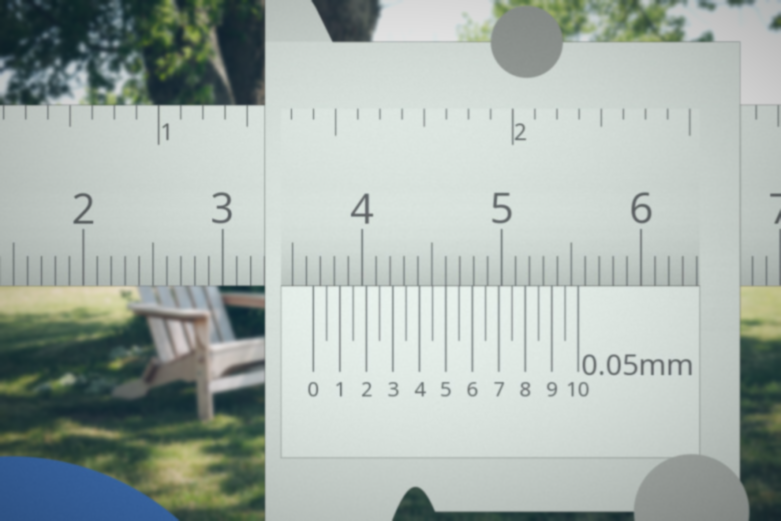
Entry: 36.5mm
